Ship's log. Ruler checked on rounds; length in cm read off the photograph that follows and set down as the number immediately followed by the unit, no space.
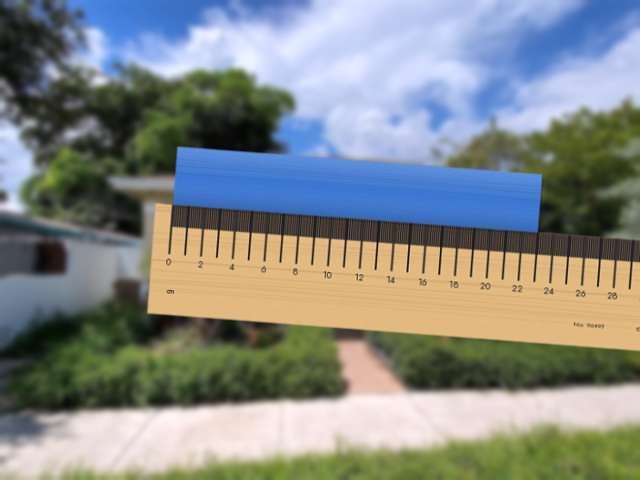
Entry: 23cm
